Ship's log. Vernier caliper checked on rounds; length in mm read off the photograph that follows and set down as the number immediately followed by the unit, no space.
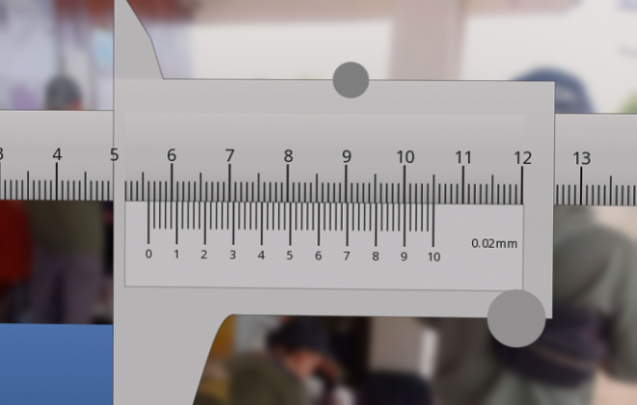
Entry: 56.0mm
